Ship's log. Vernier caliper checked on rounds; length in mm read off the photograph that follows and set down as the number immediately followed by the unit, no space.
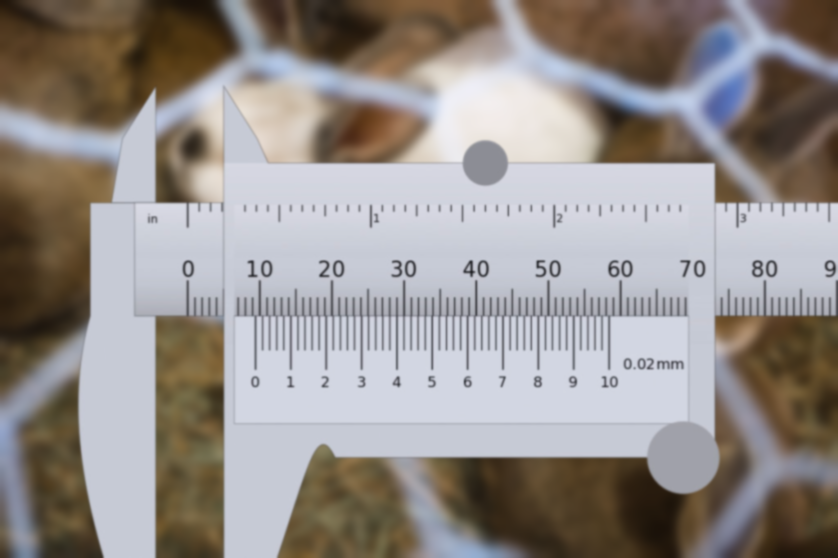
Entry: 9.4mm
